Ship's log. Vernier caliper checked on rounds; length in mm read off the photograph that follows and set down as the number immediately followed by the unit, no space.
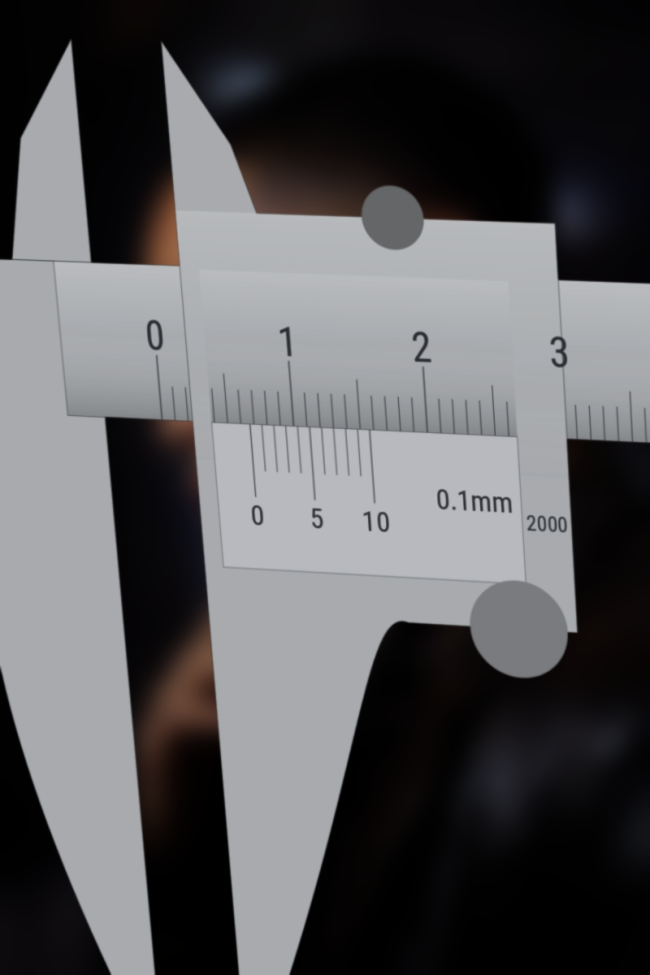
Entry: 6.7mm
